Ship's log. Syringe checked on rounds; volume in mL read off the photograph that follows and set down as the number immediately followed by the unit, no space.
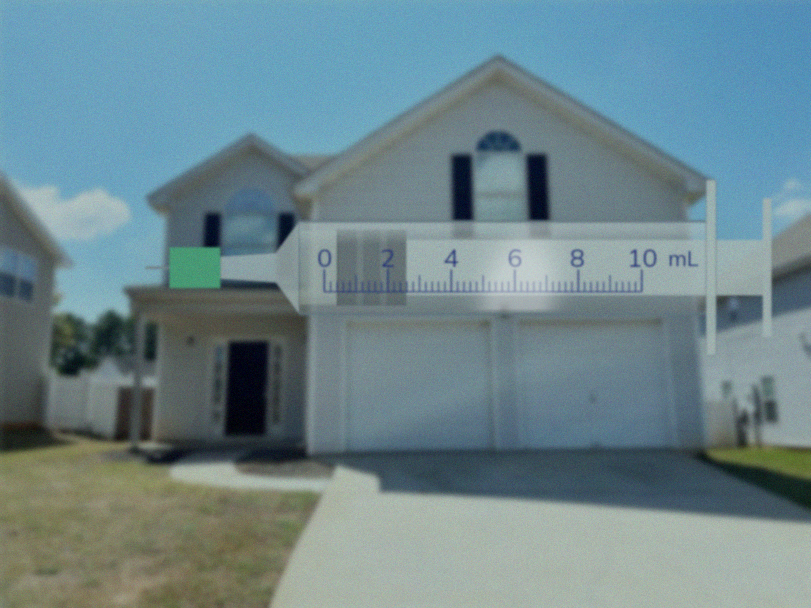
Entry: 0.4mL
